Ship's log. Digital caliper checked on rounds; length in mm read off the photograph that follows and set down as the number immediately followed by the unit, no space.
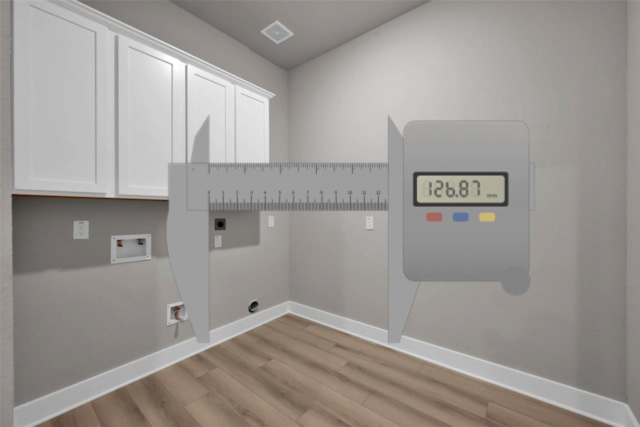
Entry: 126.87mm
